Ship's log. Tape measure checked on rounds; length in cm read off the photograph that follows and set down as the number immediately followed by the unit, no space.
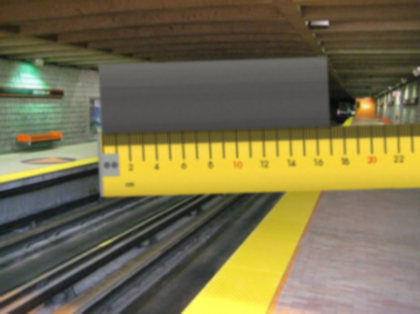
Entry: 17cm
